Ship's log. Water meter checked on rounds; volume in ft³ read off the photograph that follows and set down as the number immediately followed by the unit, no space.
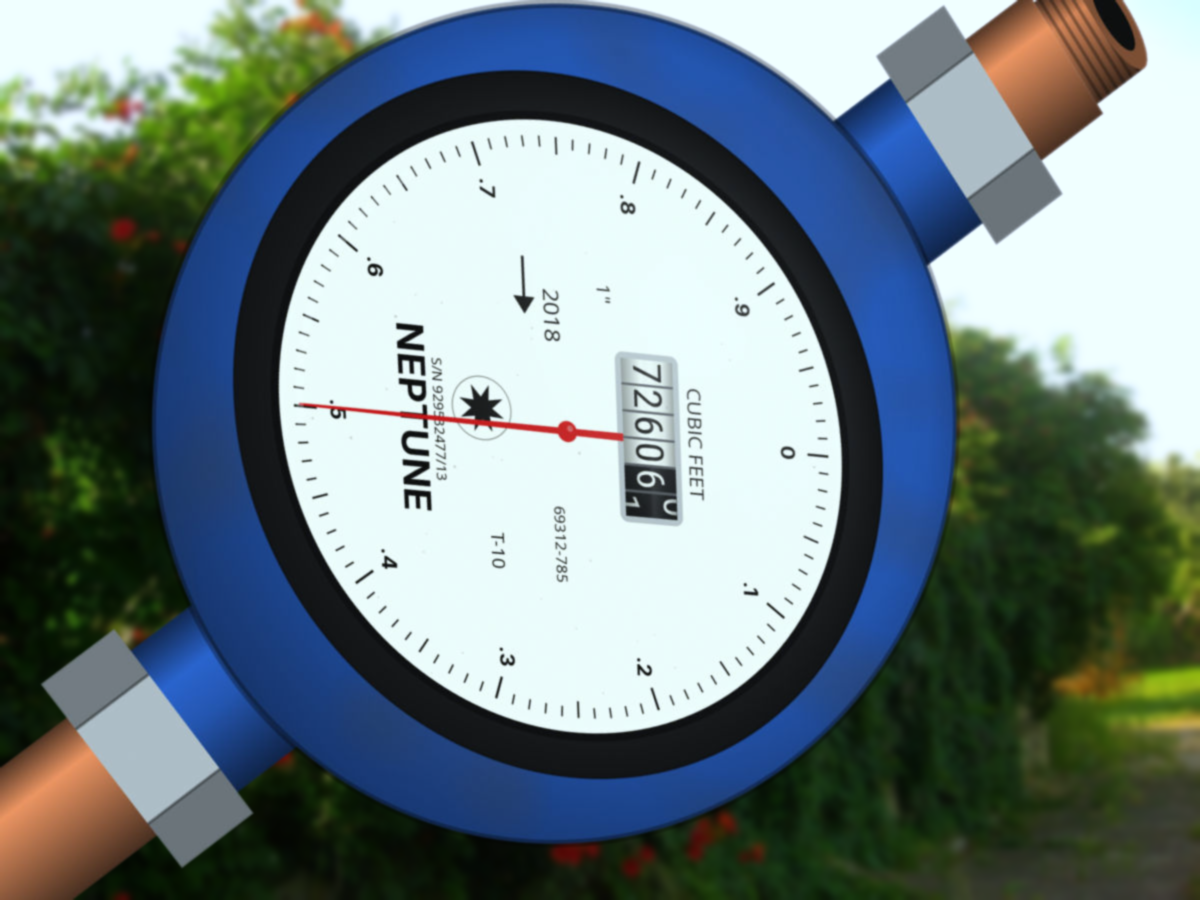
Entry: 726060.50ft³
